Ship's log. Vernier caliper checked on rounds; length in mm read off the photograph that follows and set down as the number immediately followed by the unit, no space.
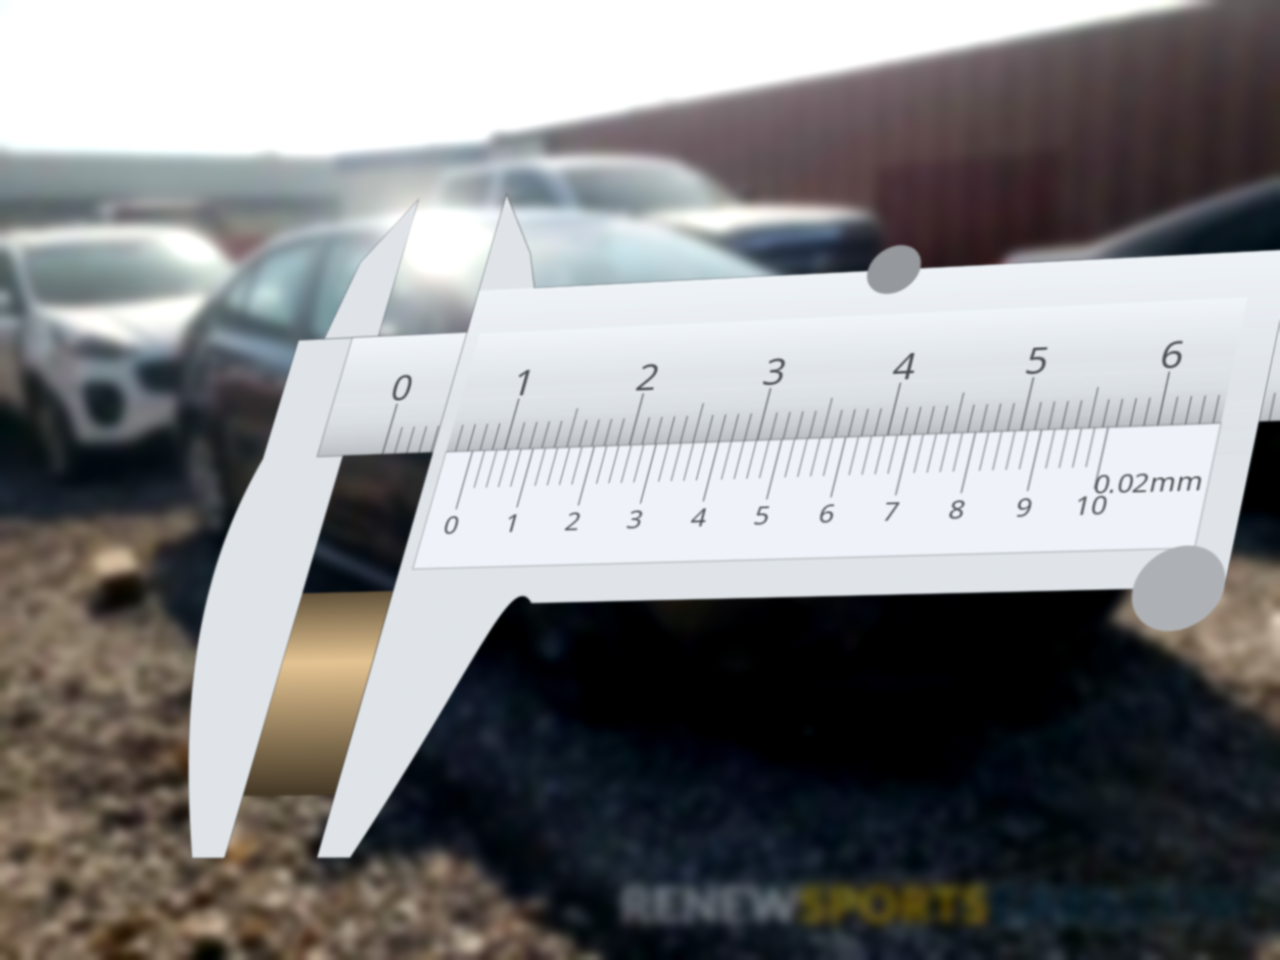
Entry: 7.4mm
